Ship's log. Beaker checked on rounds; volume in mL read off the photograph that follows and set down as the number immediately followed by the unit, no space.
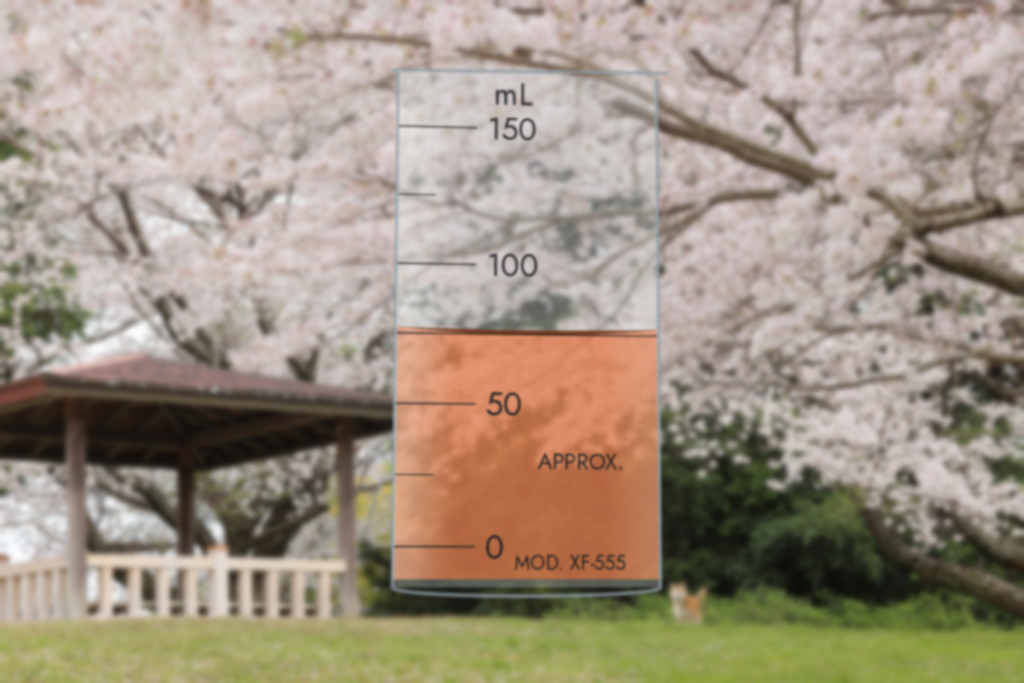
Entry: 75mL
